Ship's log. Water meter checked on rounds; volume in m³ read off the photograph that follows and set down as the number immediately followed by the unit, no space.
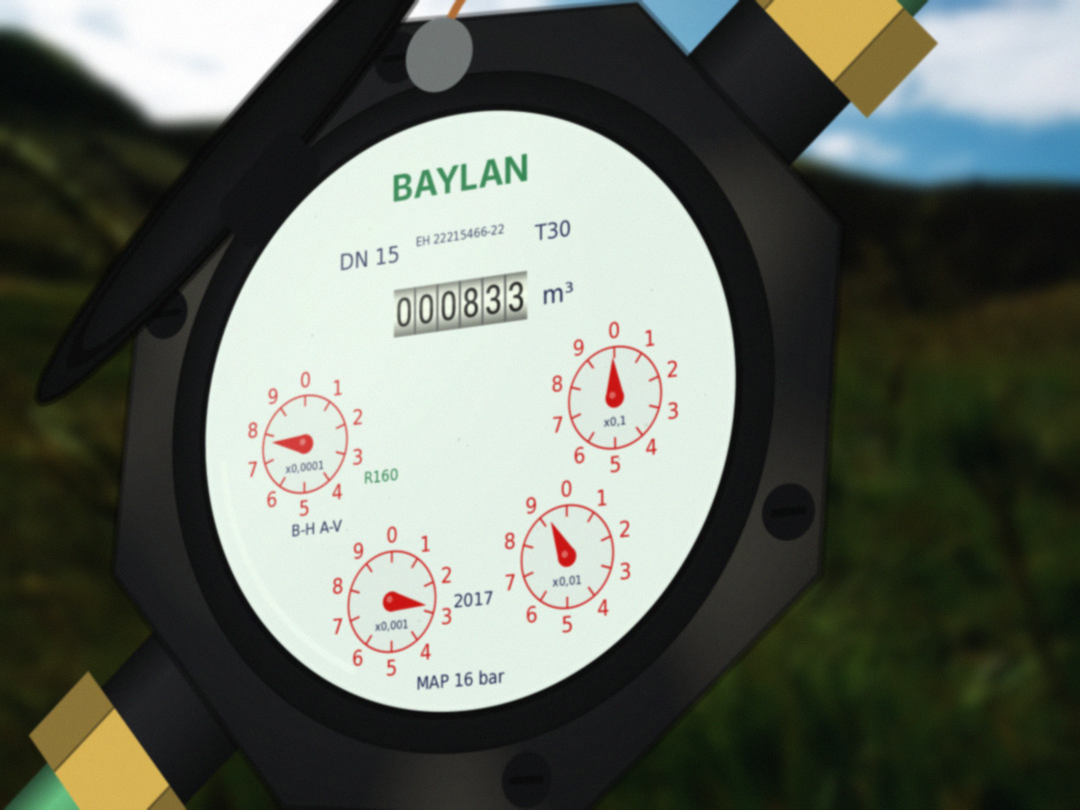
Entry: 832.9927m³
